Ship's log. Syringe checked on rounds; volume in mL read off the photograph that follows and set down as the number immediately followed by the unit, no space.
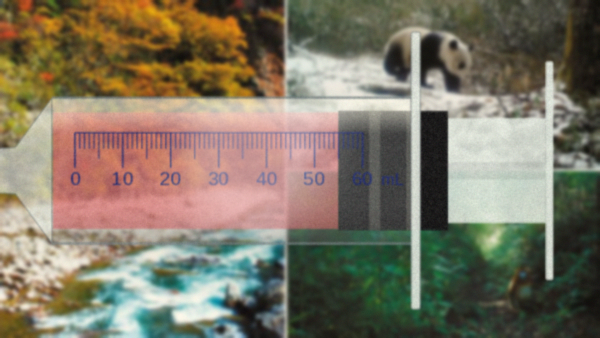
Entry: 55mL
